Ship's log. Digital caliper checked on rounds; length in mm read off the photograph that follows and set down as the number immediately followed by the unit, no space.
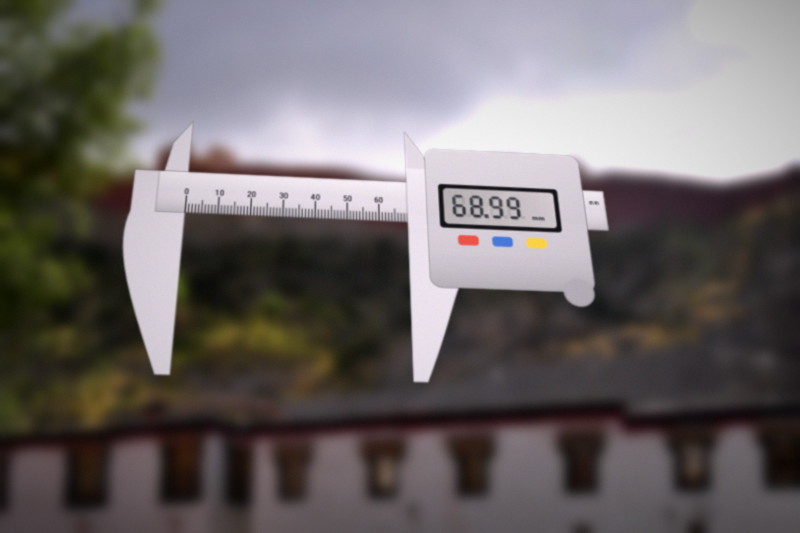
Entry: 68.99mm
